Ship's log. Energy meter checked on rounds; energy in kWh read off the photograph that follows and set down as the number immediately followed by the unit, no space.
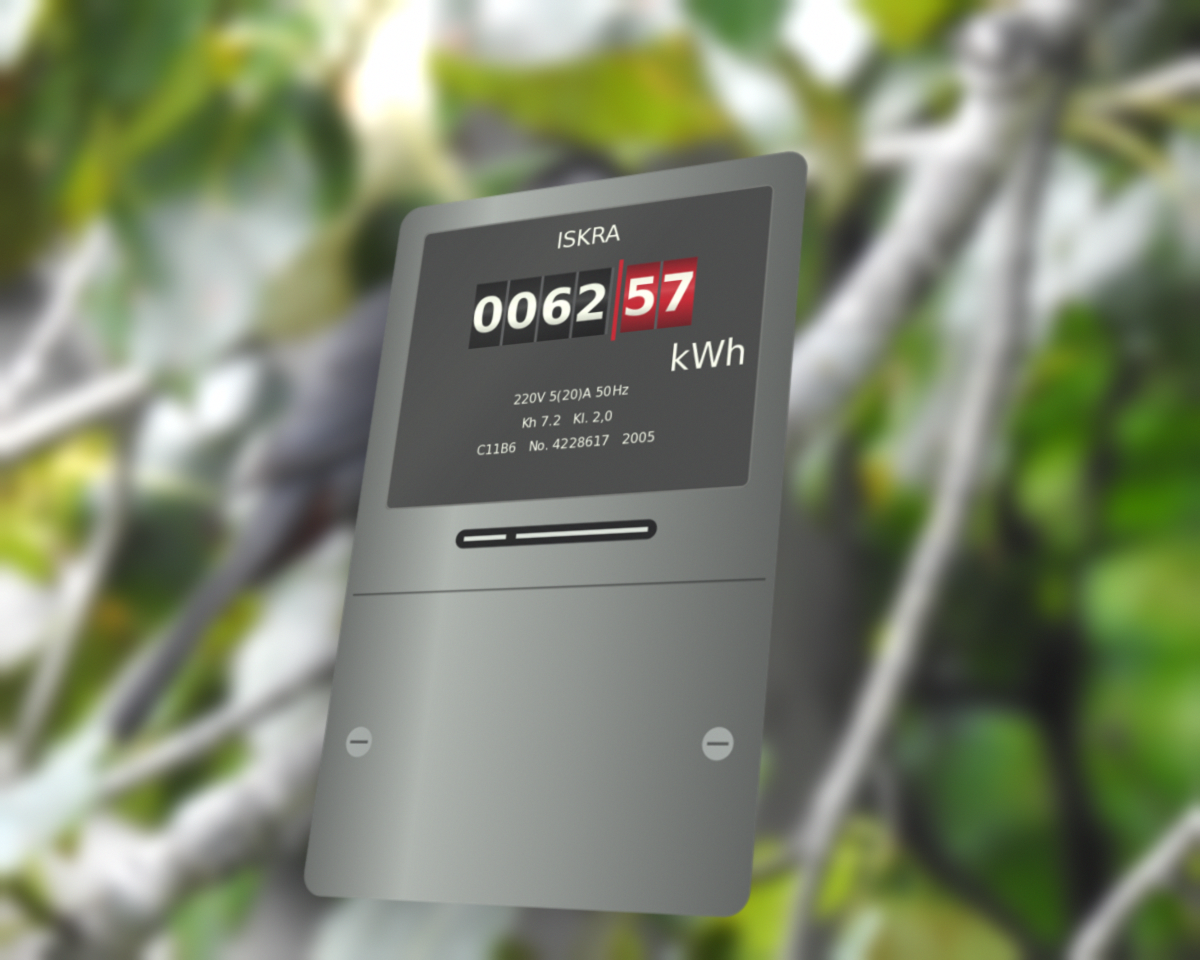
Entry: 62.57kWh
